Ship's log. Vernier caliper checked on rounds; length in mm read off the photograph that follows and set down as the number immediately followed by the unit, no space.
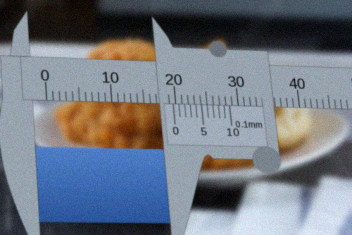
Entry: 19.6mm
